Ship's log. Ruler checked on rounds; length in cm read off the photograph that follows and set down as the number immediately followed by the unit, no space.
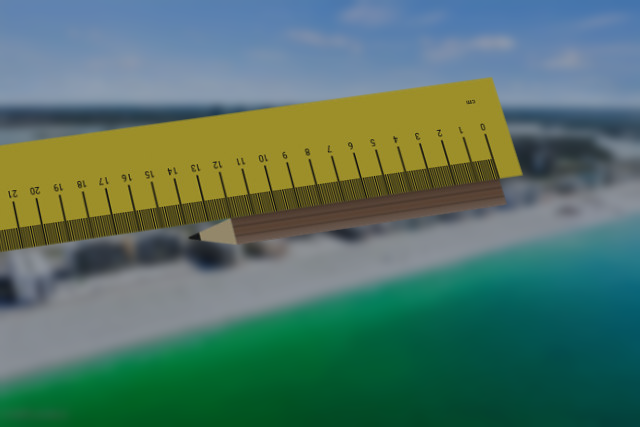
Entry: 14cm
